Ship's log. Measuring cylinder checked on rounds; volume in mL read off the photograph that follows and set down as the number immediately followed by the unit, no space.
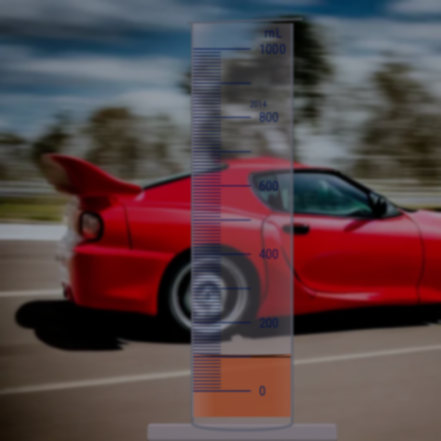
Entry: 100mL
